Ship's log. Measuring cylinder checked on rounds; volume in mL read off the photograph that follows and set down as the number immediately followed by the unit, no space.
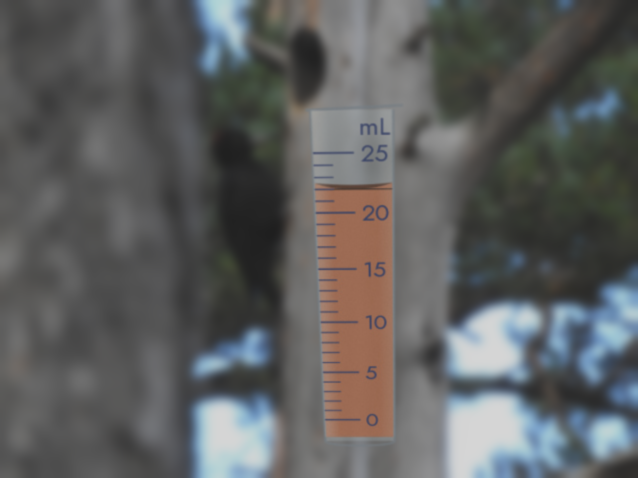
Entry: 22mL
